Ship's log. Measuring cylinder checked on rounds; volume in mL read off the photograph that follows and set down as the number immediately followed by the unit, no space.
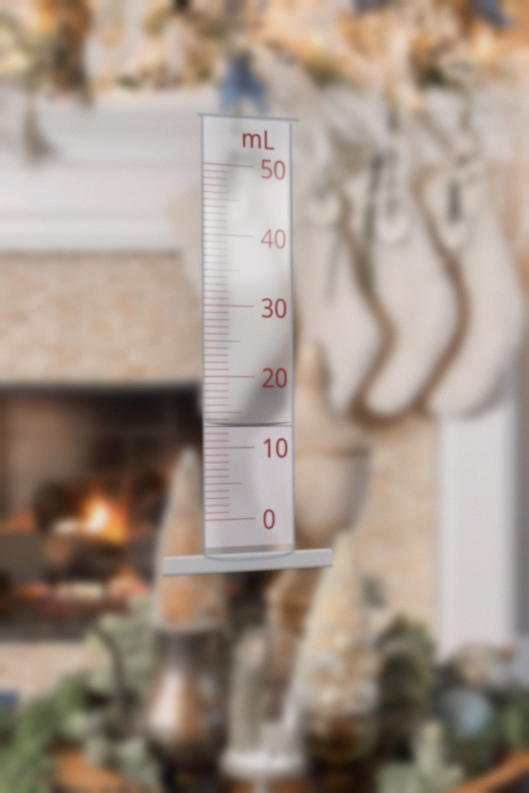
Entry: 13mL
